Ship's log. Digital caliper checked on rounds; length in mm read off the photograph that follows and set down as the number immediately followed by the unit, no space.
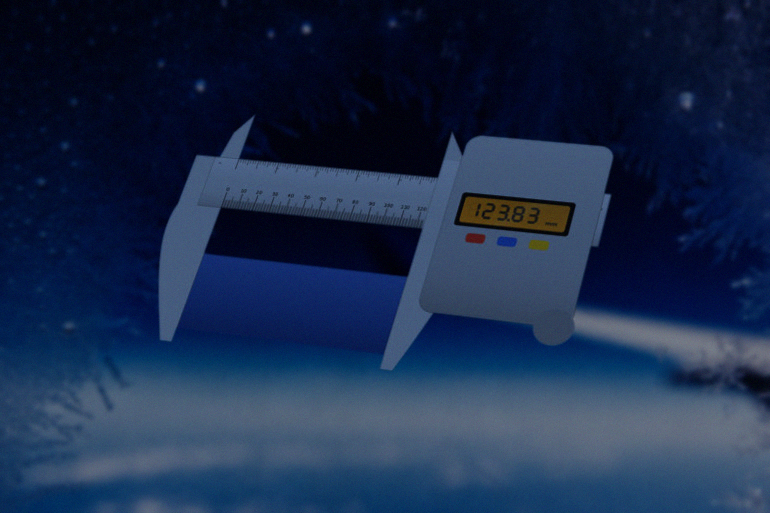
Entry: 123.83mm
